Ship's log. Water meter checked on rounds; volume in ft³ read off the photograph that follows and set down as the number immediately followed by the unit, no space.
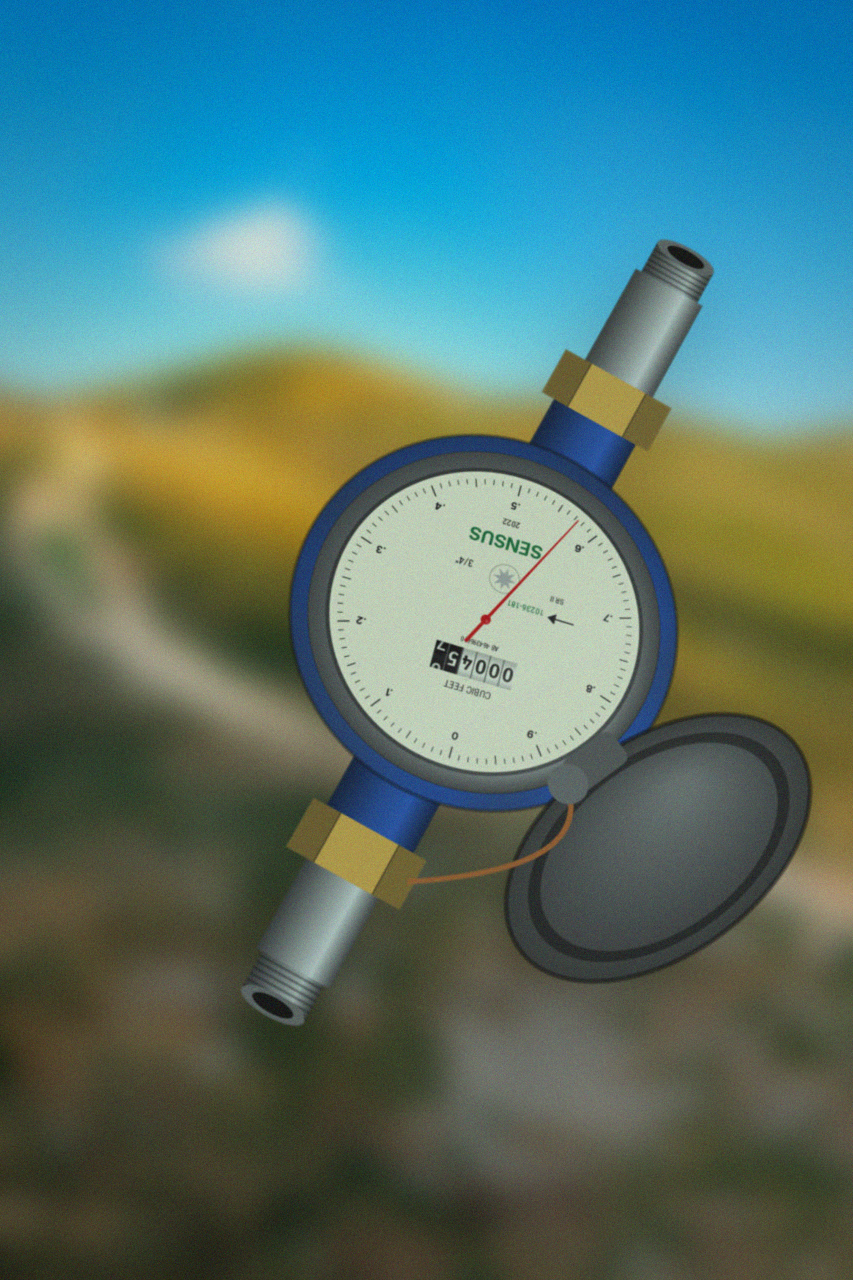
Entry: 456.57ft³
